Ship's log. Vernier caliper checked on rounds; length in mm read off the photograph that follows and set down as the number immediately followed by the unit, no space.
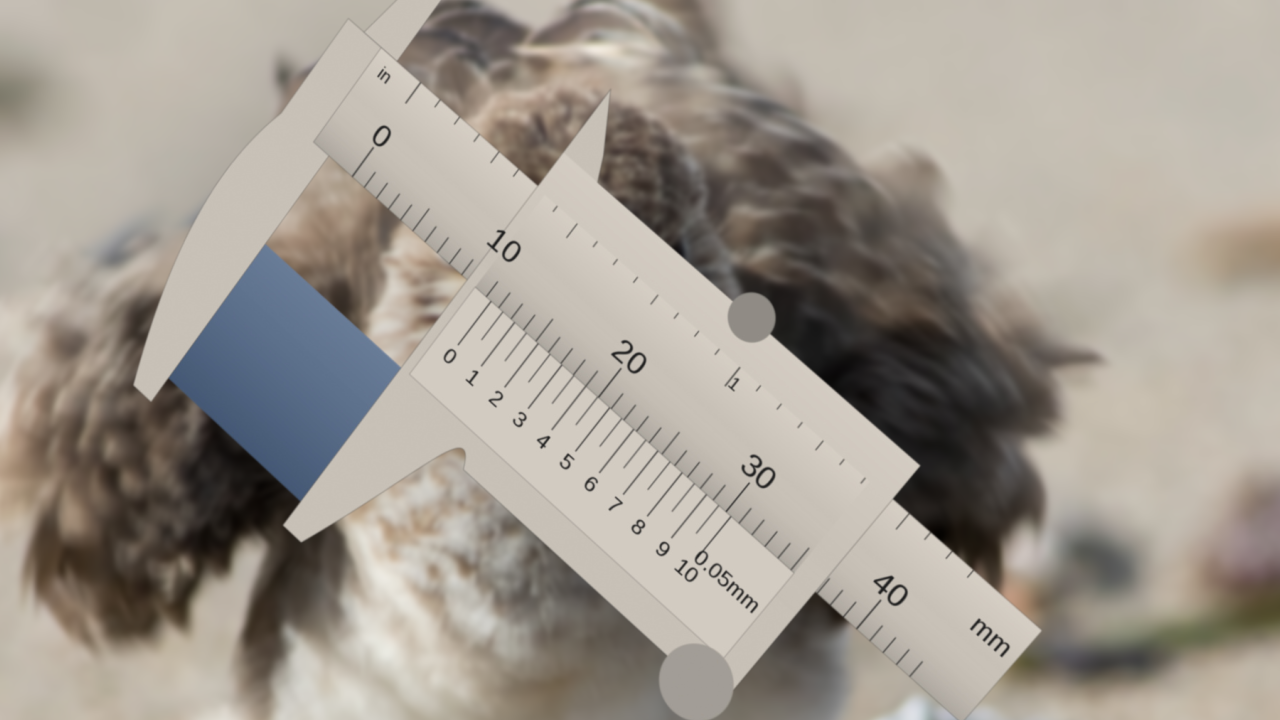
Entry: 11.4mm
